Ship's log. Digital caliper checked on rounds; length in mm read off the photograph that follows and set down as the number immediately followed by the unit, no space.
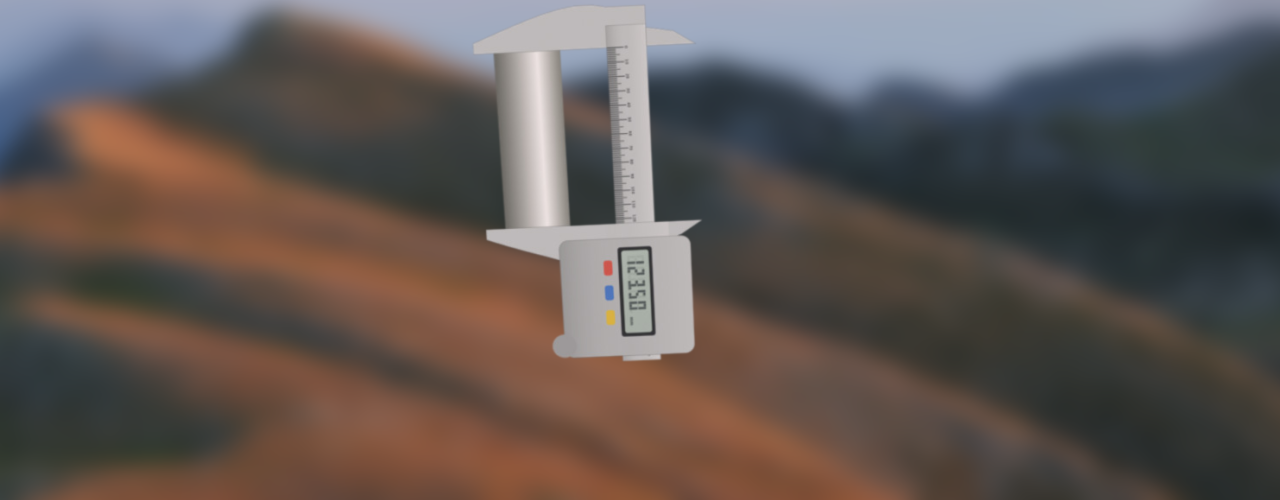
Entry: 123.50mm
